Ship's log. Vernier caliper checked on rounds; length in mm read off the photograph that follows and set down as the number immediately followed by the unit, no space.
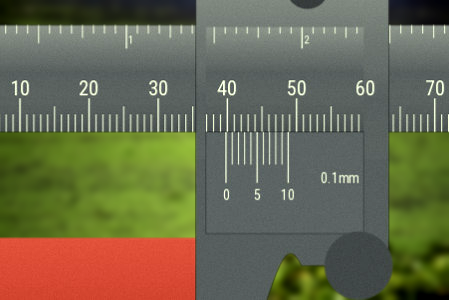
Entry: 39.8mm
